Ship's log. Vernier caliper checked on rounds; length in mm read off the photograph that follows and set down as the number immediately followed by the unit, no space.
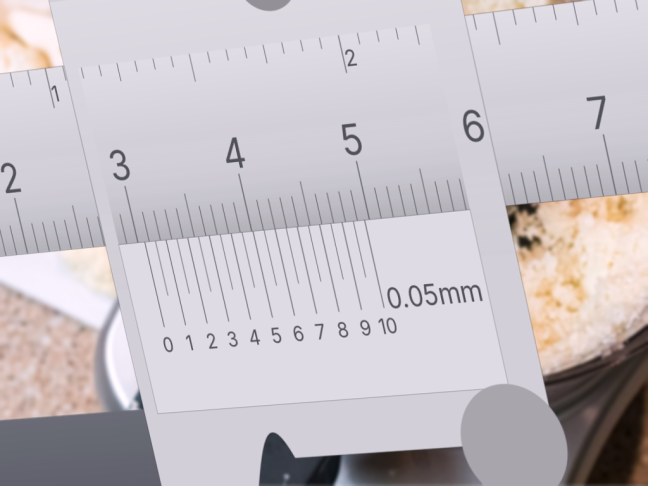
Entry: 30.6mm
